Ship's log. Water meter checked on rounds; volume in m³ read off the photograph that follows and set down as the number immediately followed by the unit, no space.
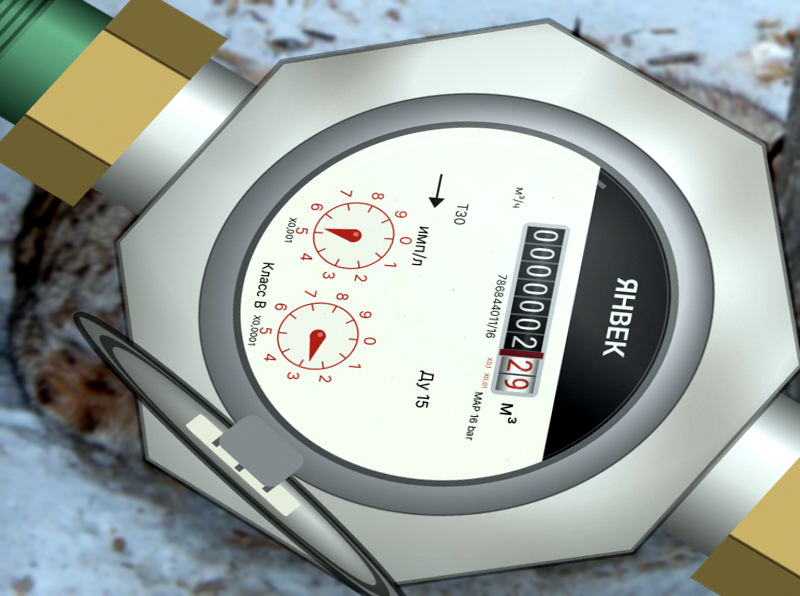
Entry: 2.2952m³
